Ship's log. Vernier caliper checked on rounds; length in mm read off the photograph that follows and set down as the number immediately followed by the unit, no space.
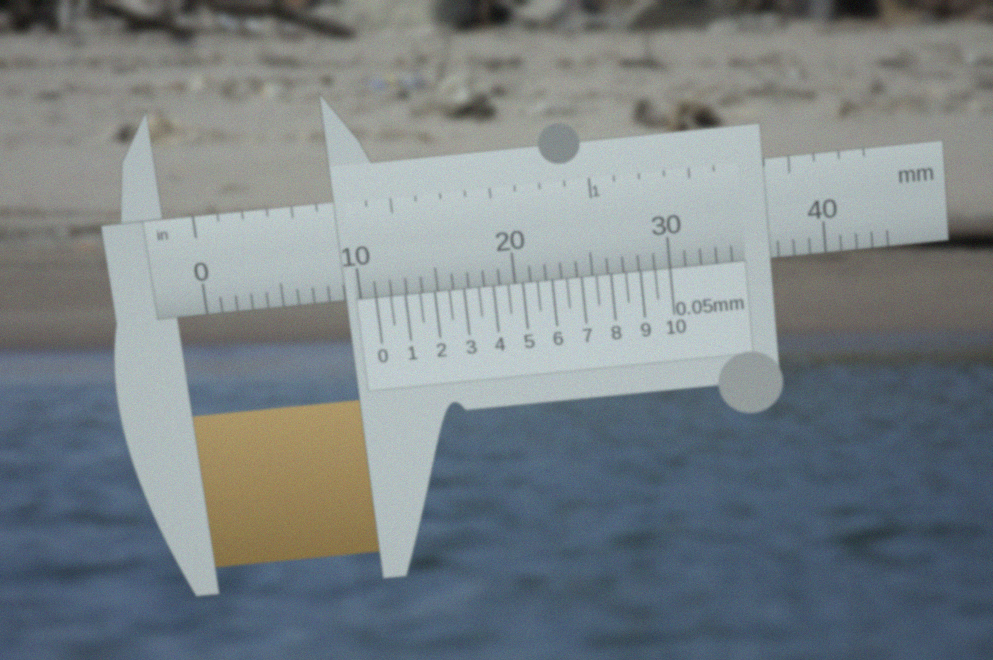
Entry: 11.0mm
